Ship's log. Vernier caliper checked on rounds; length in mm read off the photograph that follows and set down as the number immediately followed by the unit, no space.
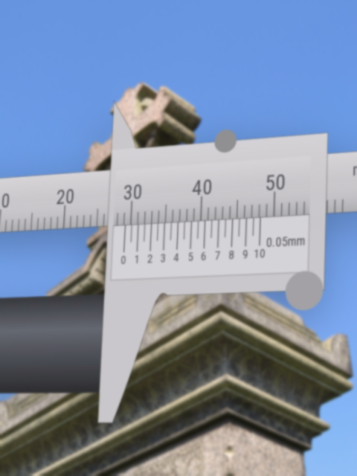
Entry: 29.2mm
